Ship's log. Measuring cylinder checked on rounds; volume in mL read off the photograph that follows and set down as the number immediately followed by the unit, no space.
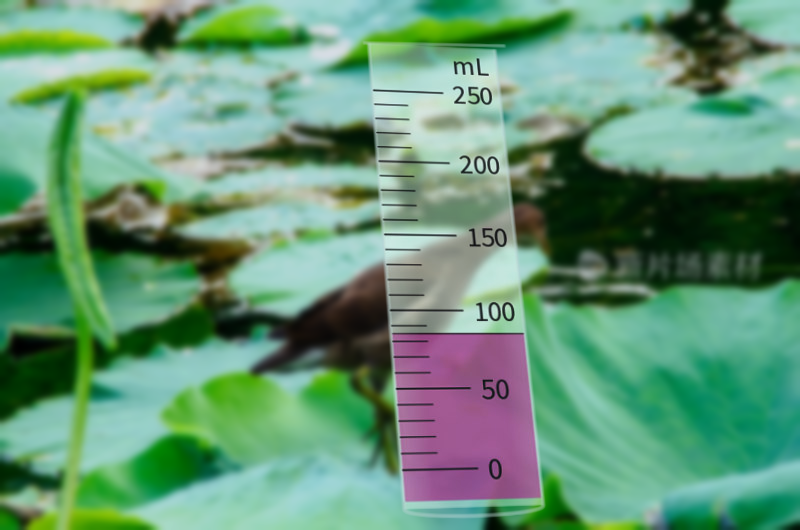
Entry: 85mL
